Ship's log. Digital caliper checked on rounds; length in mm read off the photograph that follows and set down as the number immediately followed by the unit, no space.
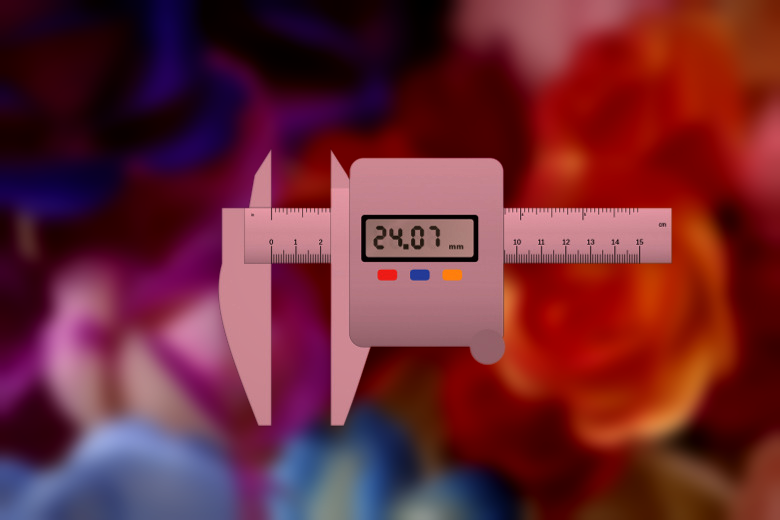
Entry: 24.07mm
